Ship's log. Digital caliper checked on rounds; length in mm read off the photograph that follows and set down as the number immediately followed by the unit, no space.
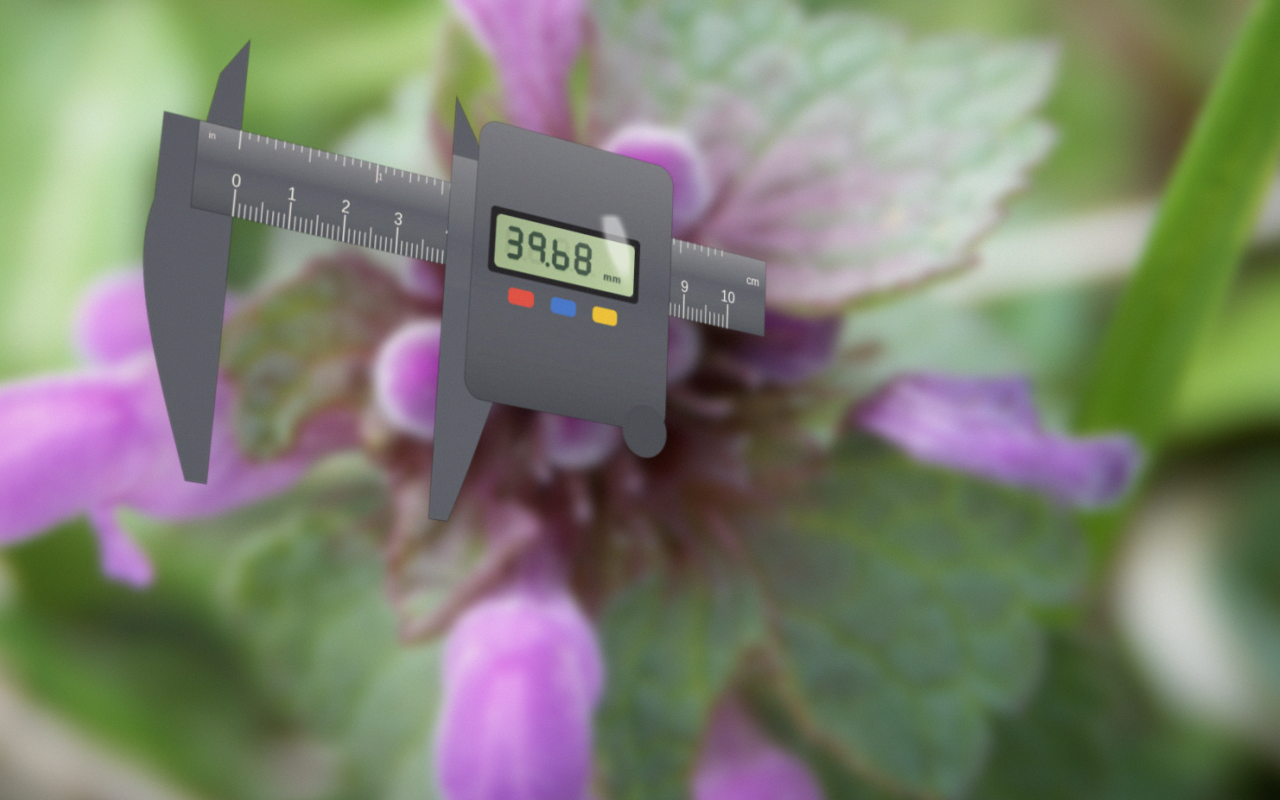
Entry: 39.68mm
